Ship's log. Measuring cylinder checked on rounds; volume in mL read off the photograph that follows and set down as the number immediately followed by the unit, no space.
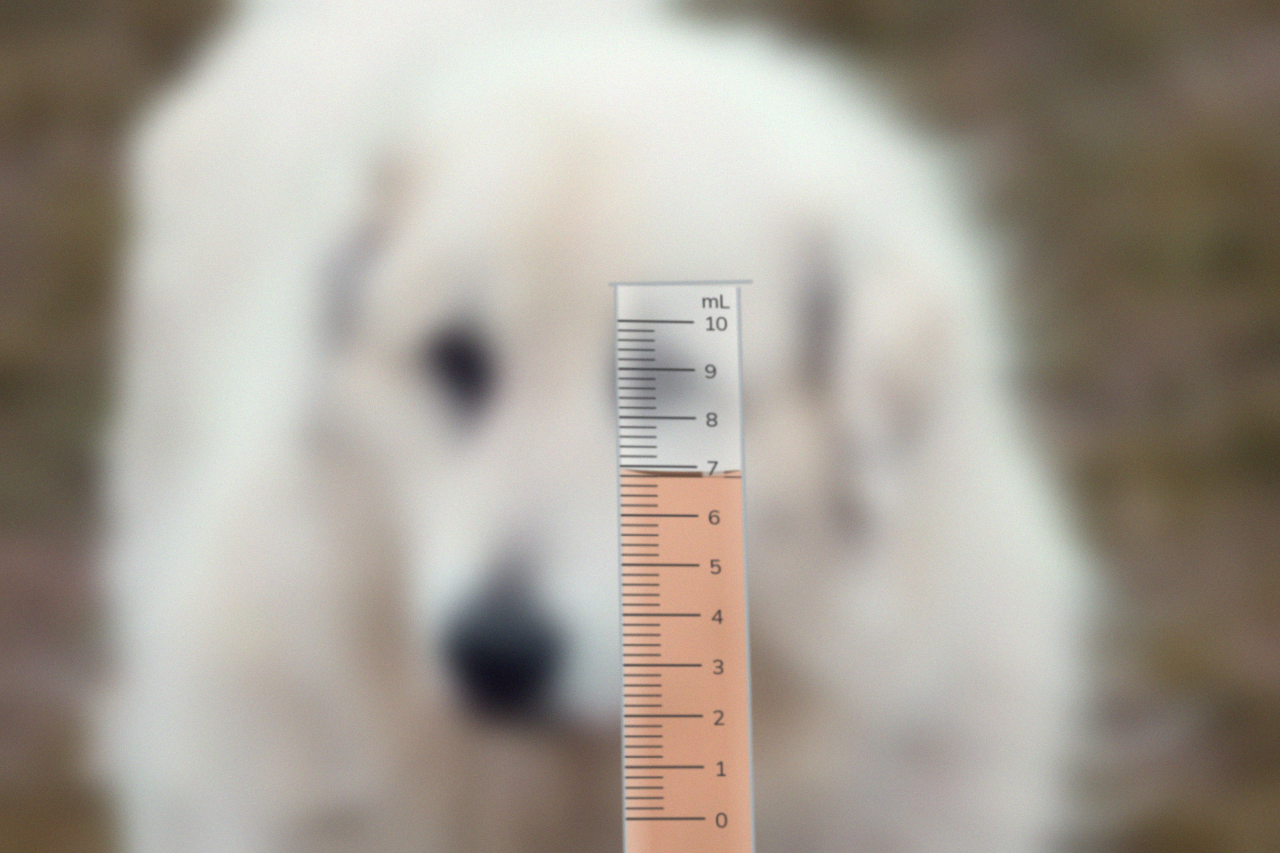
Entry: 6.8mL
